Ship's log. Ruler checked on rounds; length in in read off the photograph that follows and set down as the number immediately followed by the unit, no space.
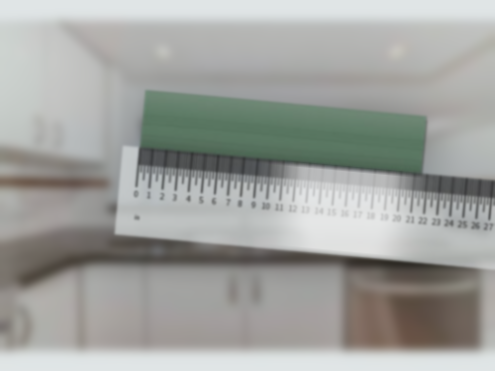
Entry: 21.5in
